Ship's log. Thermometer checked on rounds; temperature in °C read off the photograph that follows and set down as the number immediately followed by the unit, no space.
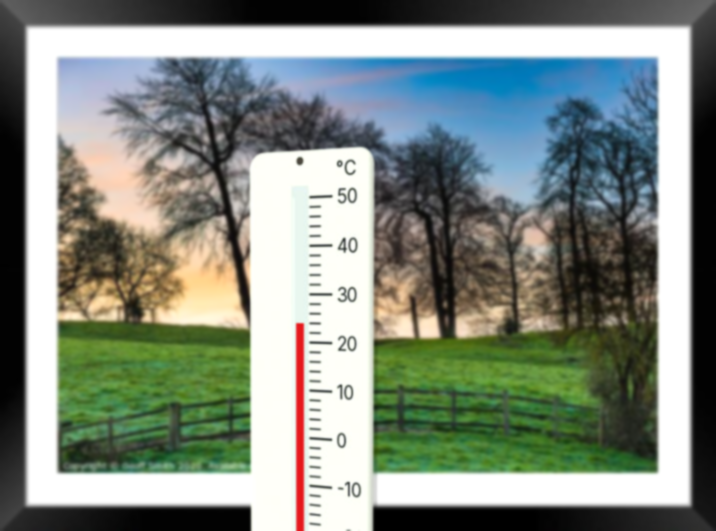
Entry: 24°C
